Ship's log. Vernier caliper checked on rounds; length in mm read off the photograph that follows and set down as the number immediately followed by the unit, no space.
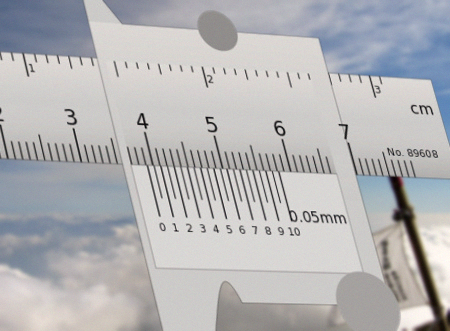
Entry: 39.2mm
